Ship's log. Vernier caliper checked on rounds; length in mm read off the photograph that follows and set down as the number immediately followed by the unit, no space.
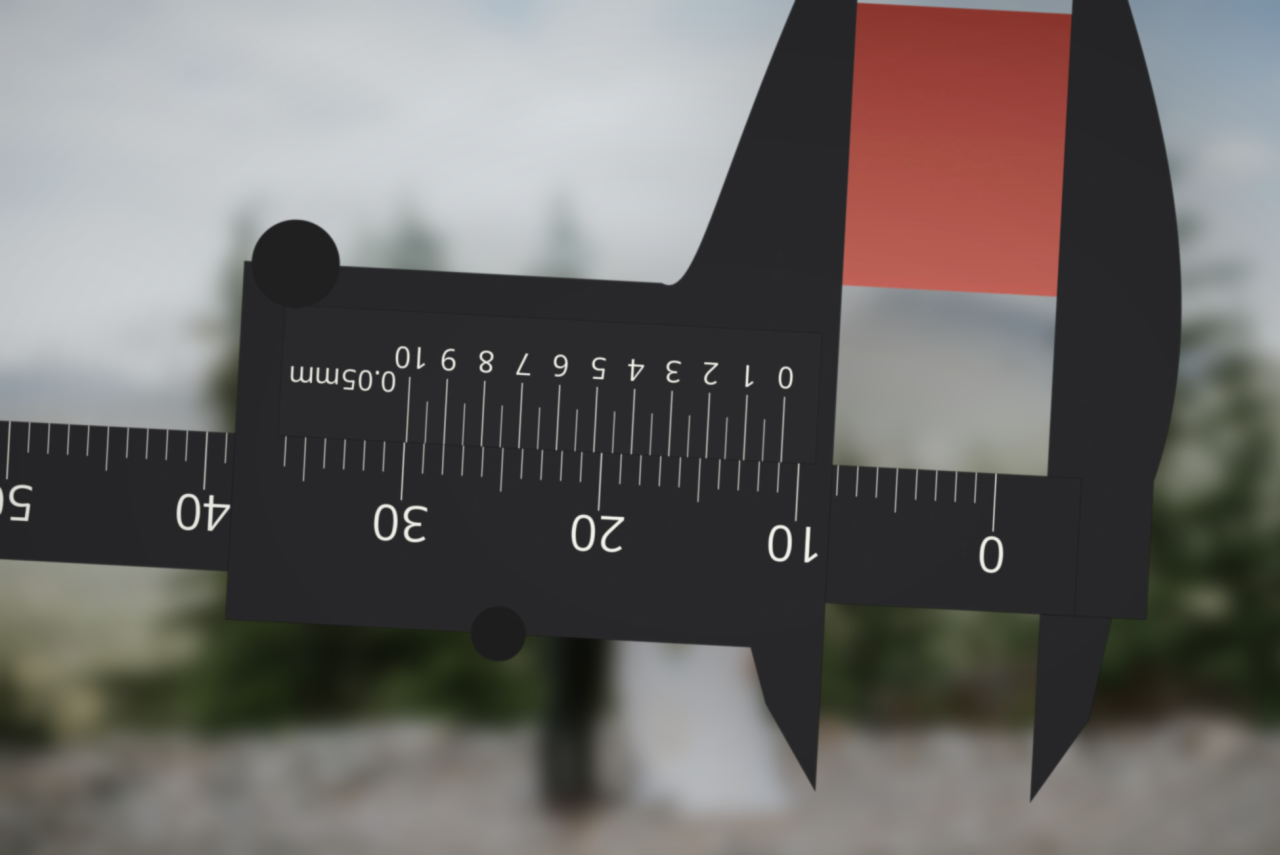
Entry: 10.9mm
